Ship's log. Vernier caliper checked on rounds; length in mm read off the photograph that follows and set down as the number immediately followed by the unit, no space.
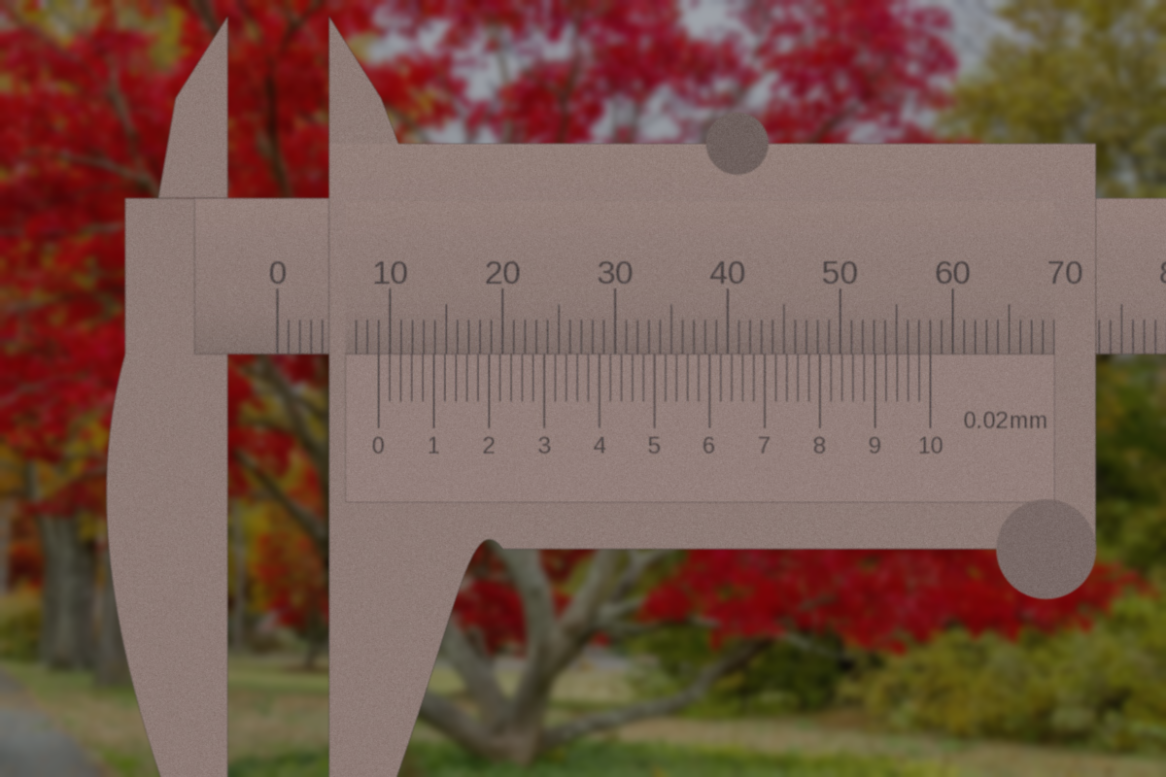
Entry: 9.0mm
